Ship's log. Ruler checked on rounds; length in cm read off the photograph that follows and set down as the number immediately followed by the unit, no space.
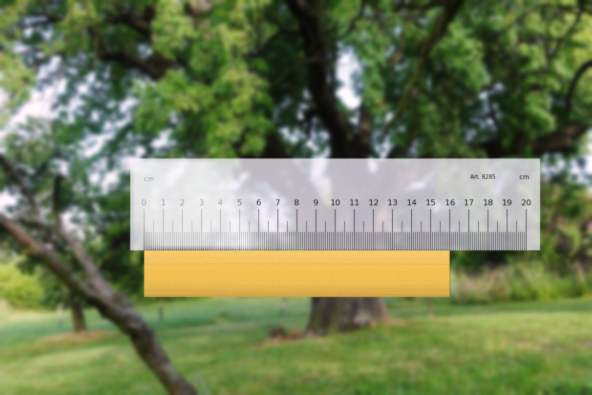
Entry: 16cm
